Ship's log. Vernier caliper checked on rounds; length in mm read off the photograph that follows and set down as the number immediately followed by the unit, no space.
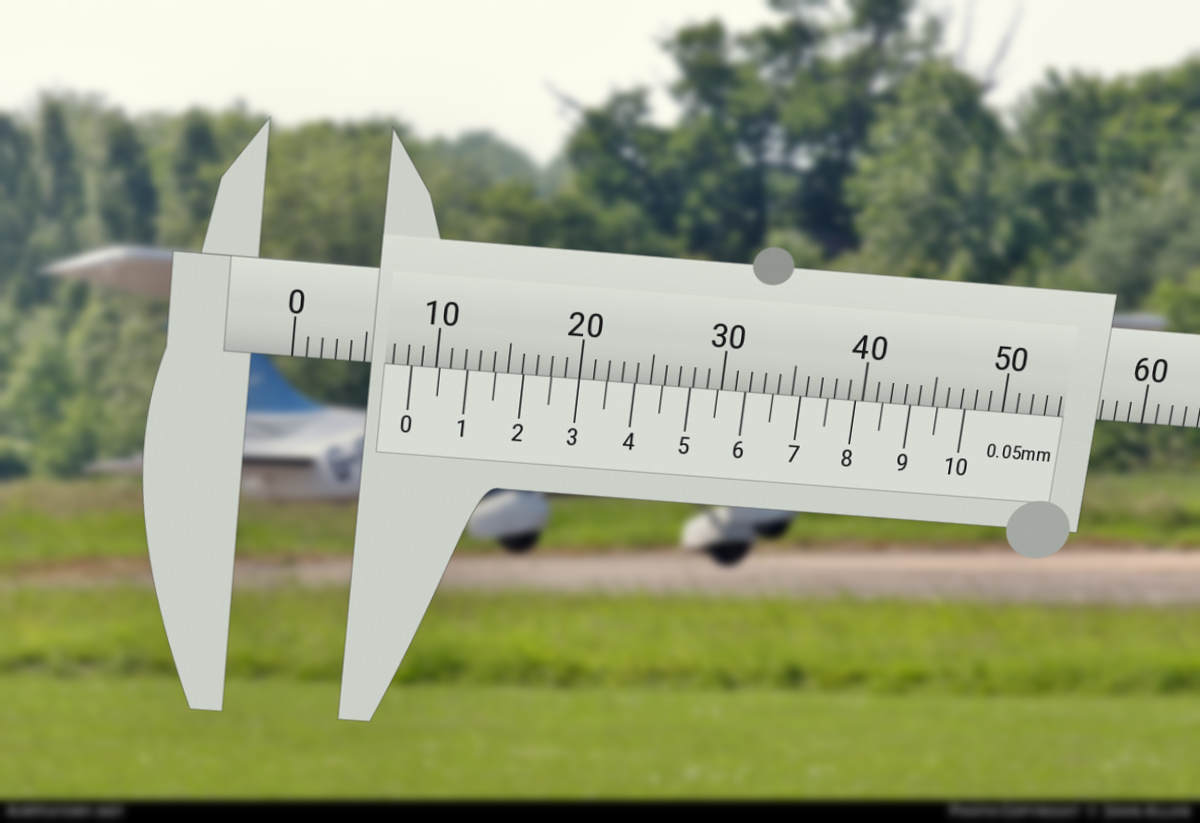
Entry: 8.3mm
